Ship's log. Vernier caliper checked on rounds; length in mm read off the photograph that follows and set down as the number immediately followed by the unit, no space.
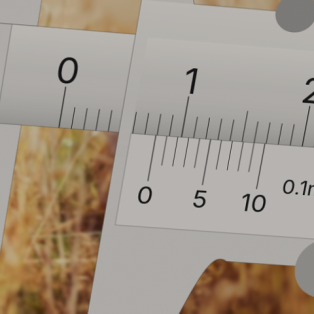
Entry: 7.9mm
